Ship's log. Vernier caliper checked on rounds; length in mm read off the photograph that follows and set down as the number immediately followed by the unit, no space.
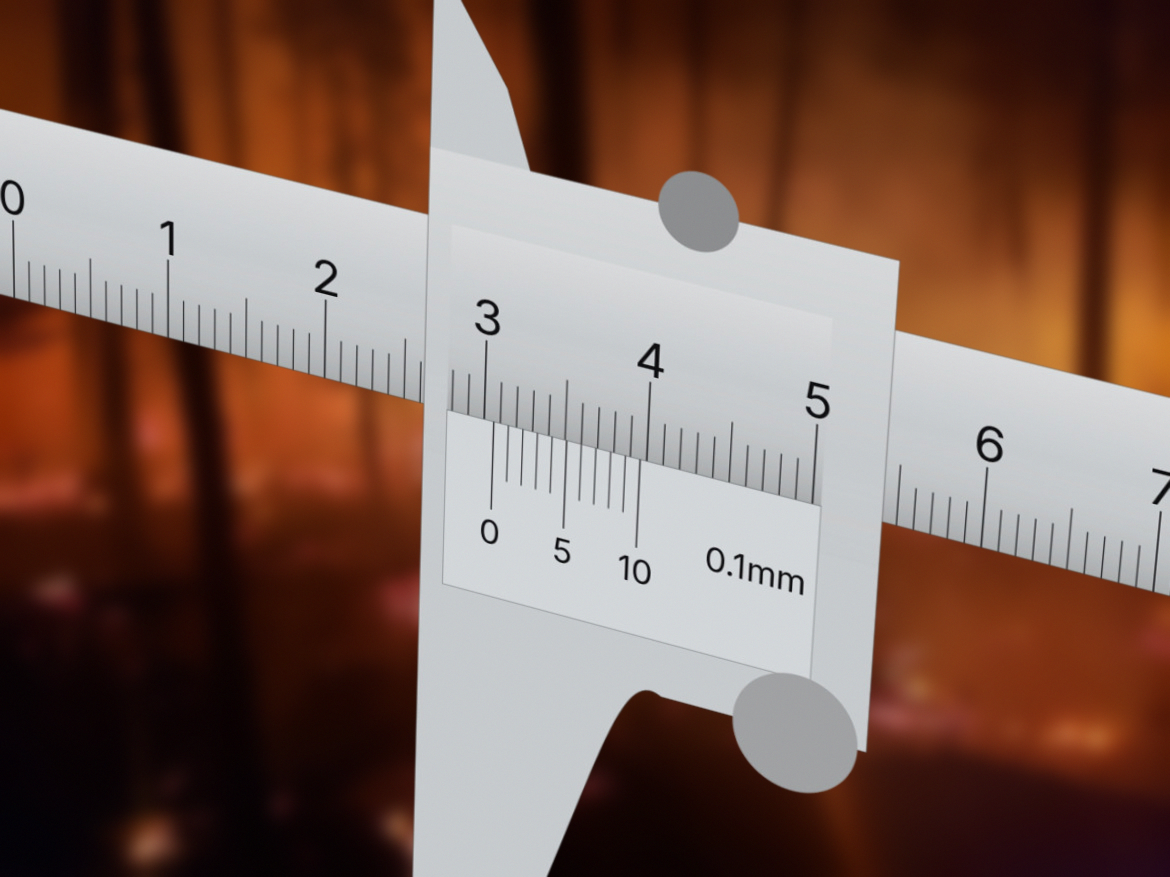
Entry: 30.6mm
